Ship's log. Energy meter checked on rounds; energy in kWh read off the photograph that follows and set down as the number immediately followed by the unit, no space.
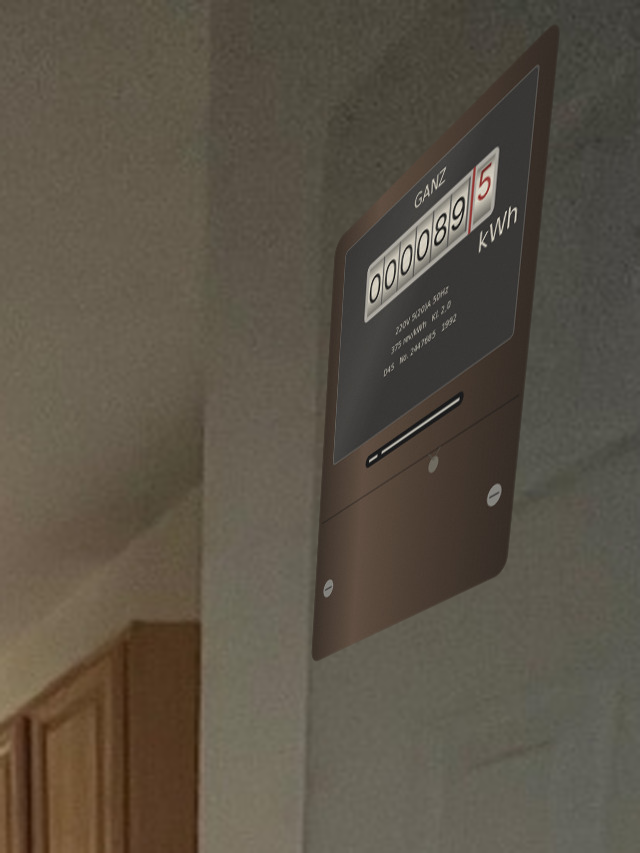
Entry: 89.5kWh
